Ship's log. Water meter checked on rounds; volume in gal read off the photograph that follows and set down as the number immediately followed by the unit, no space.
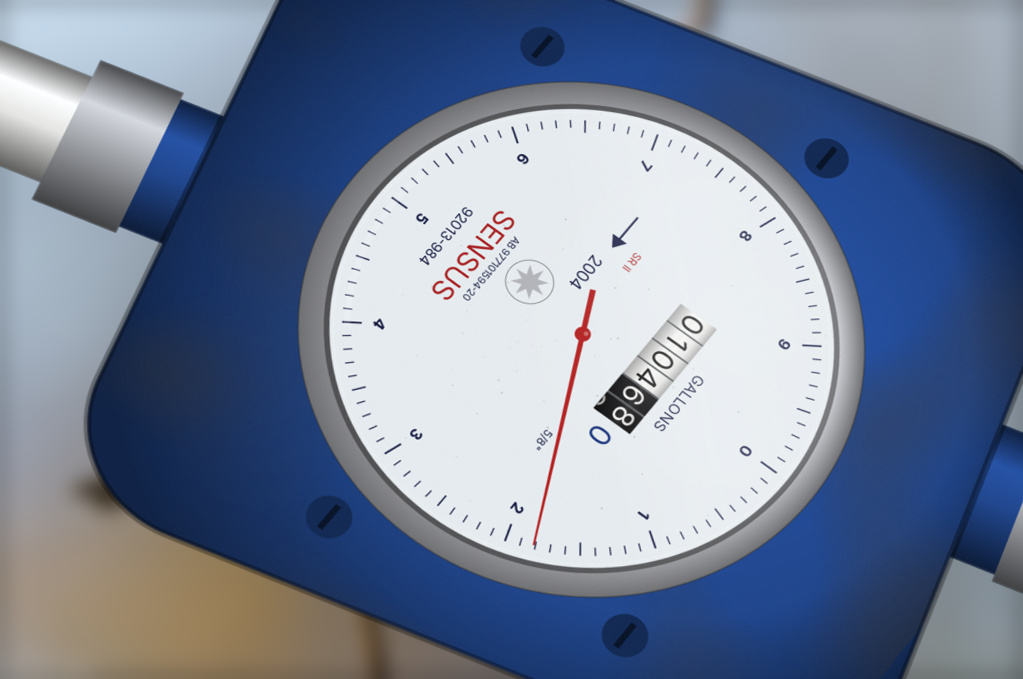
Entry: 104681.8gal
